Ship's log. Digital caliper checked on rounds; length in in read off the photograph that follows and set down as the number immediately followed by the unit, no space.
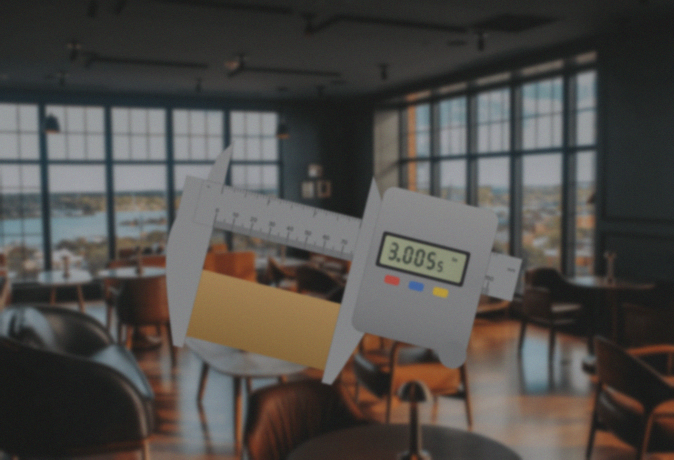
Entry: 3.0055in
